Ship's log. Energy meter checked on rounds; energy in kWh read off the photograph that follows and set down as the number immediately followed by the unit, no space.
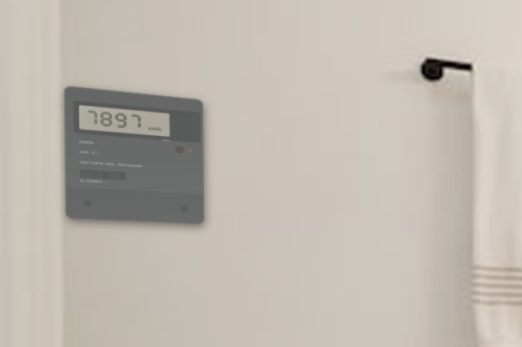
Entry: 7897kWh
